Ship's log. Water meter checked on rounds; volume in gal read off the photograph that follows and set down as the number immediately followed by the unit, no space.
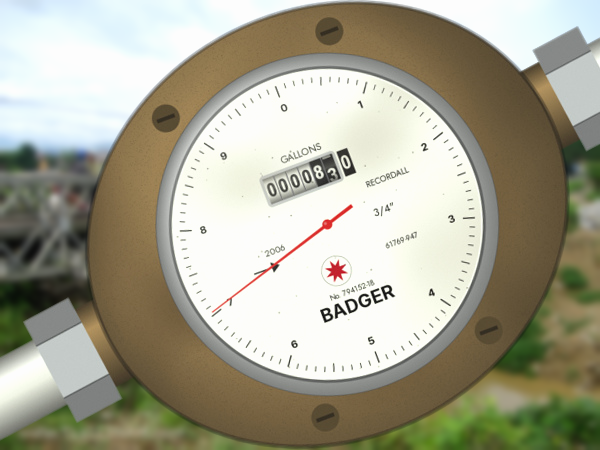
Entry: 827.0gal
